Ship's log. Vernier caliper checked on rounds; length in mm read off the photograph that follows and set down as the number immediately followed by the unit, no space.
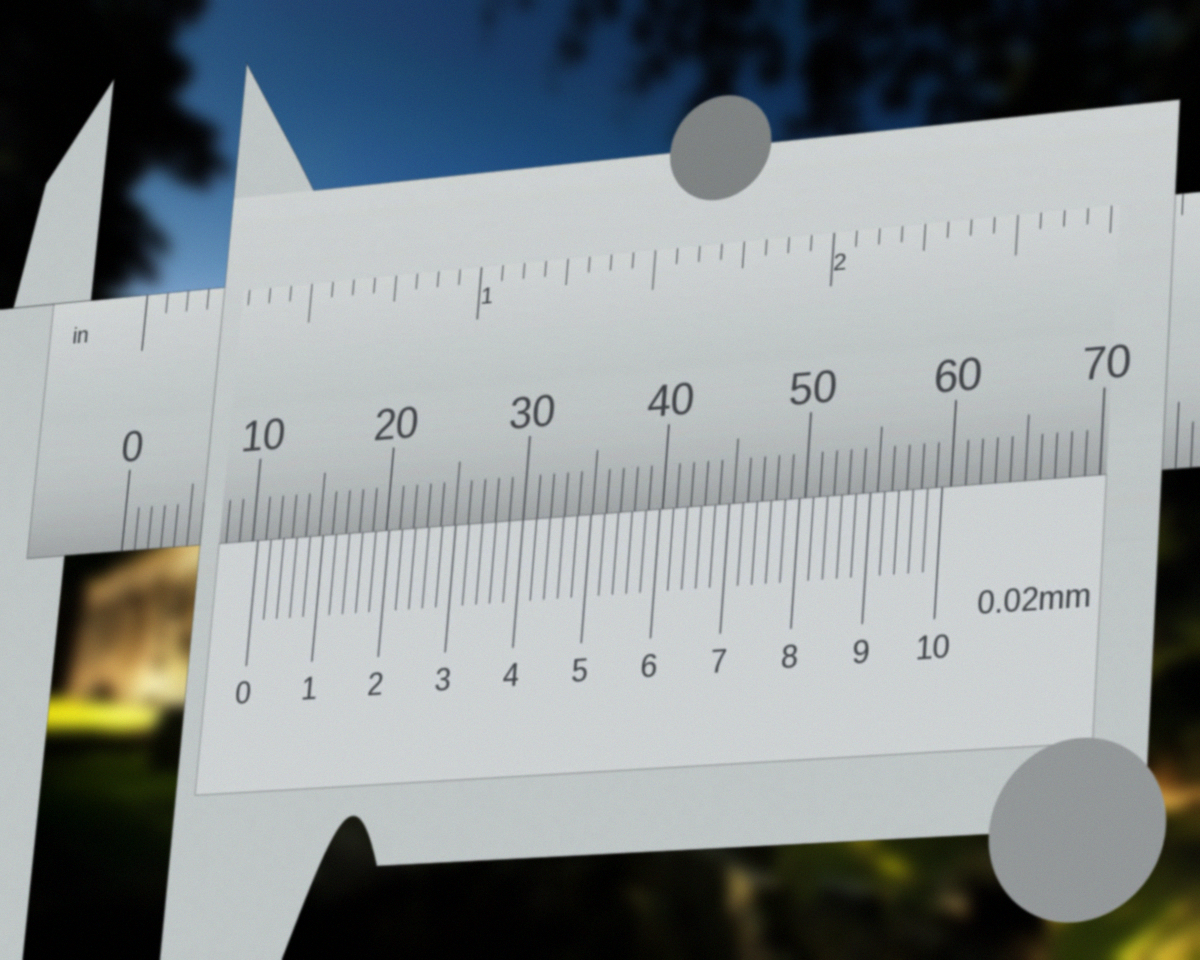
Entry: 10.4mm
